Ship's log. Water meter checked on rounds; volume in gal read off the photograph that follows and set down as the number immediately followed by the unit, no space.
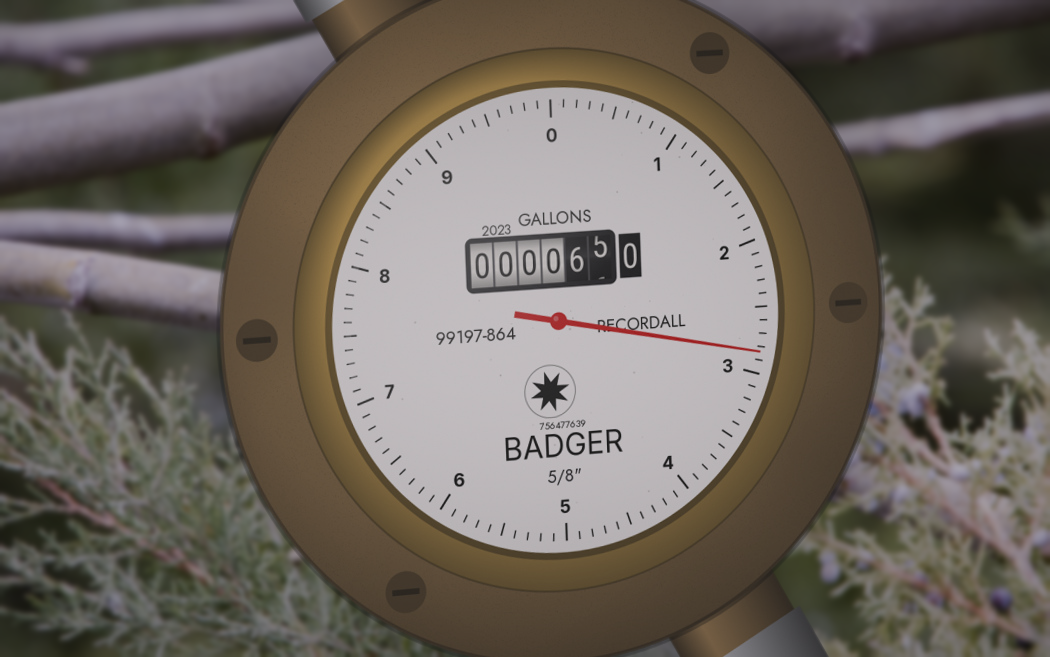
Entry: 652.8gal
